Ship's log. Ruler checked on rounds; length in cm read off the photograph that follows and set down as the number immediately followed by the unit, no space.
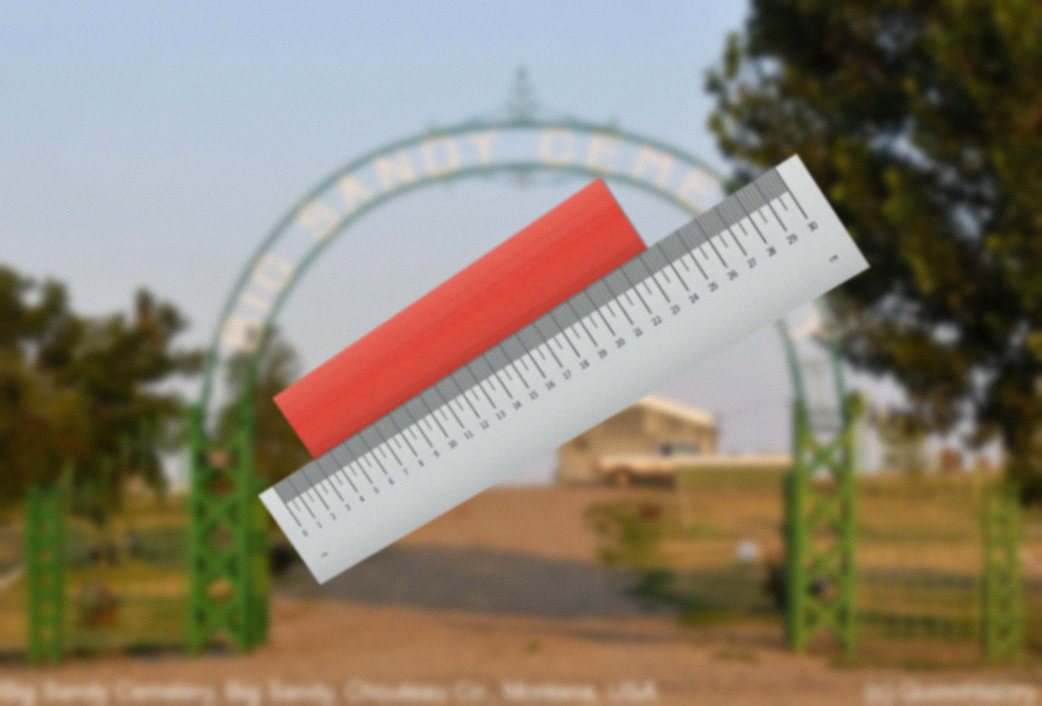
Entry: 20.5cm
